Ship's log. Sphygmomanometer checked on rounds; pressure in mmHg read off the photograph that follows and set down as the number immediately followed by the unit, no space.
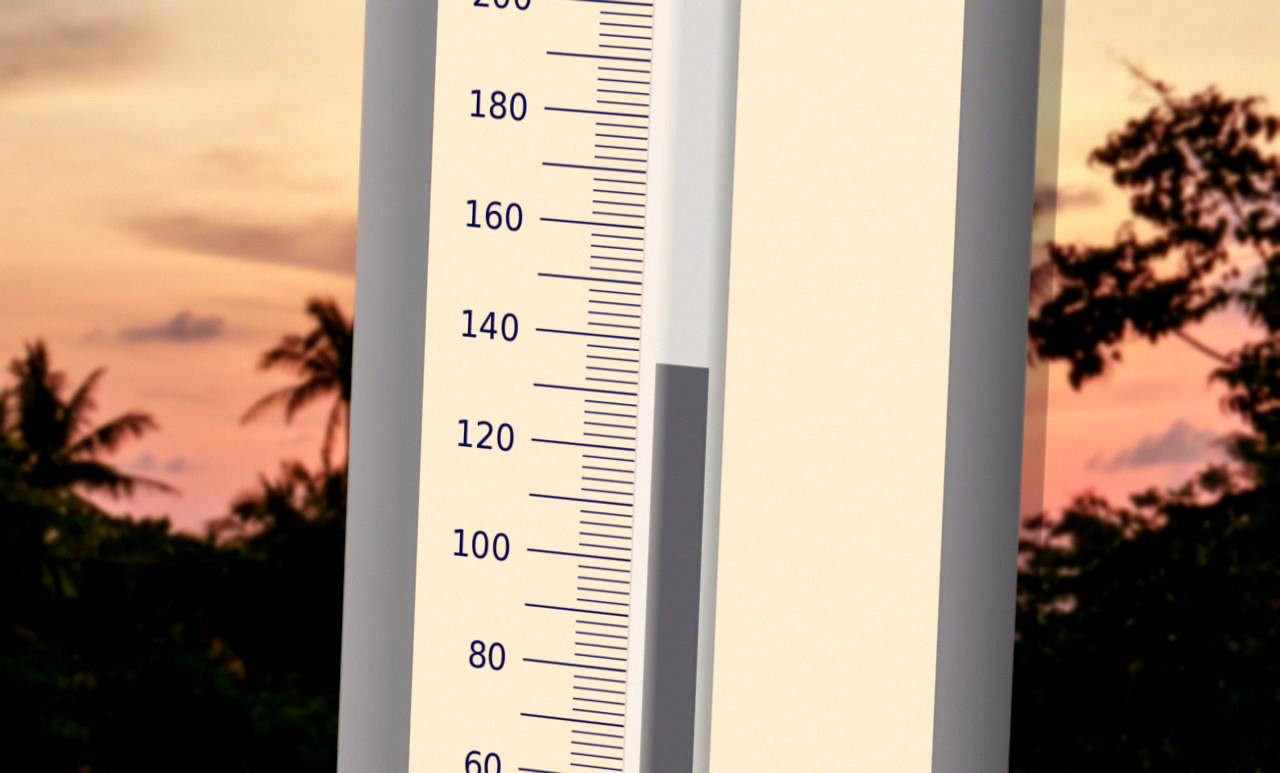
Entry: 136mmHg
